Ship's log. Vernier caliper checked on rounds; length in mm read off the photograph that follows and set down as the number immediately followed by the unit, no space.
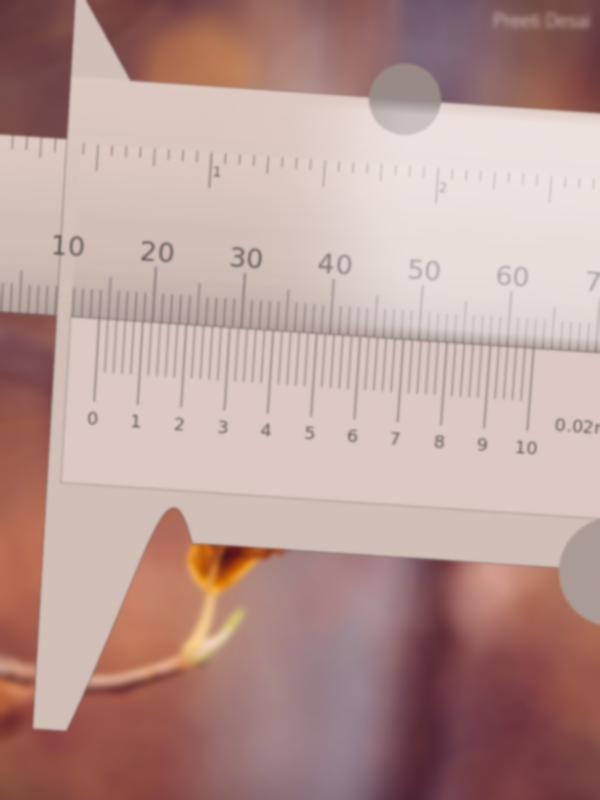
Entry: 14.0mm
